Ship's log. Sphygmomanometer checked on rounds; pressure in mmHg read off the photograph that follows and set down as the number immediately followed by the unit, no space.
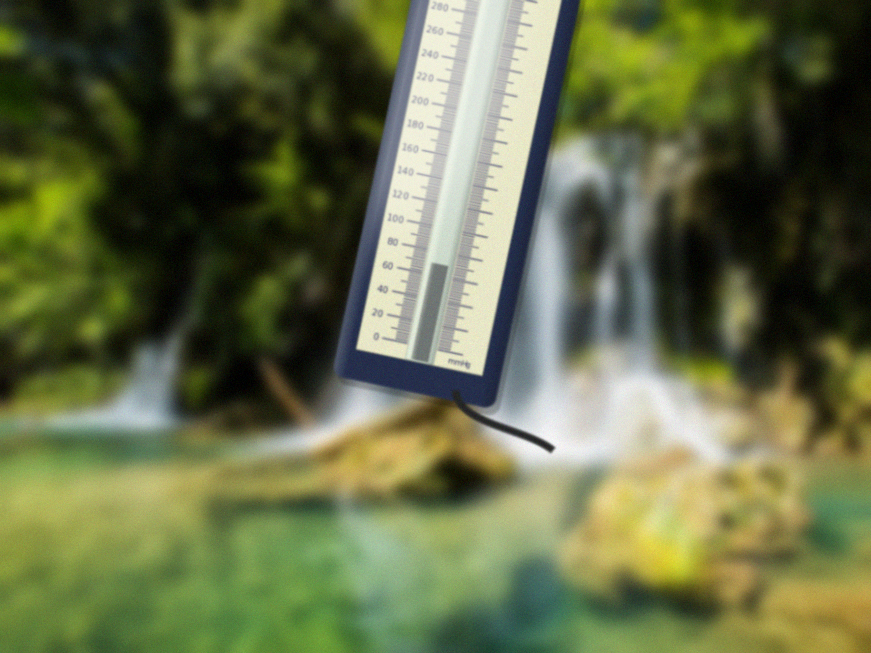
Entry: 70mmHg
